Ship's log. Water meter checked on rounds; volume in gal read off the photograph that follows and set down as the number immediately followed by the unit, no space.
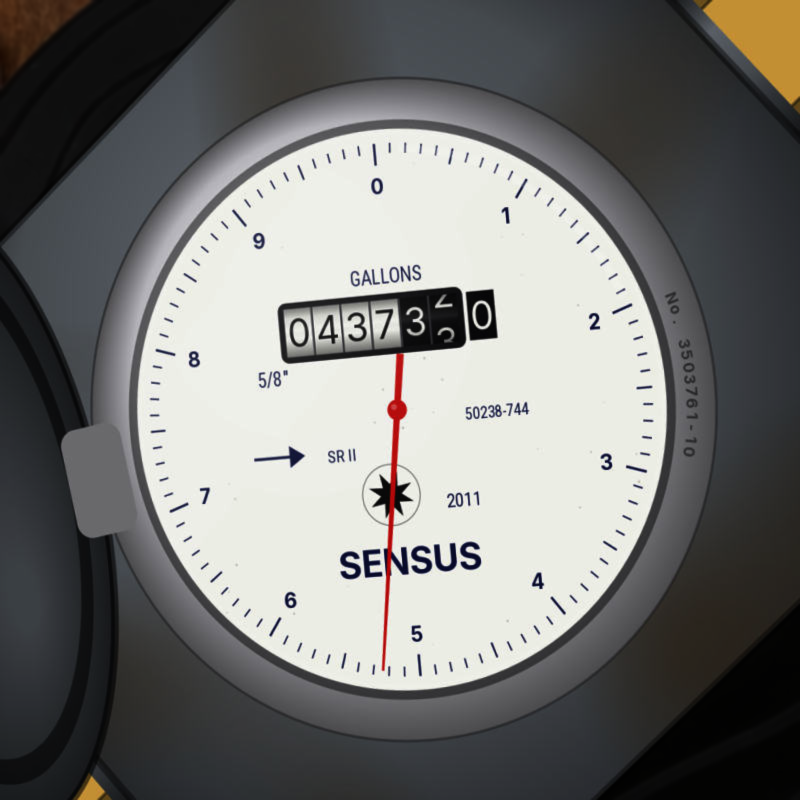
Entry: 437325.2gal
